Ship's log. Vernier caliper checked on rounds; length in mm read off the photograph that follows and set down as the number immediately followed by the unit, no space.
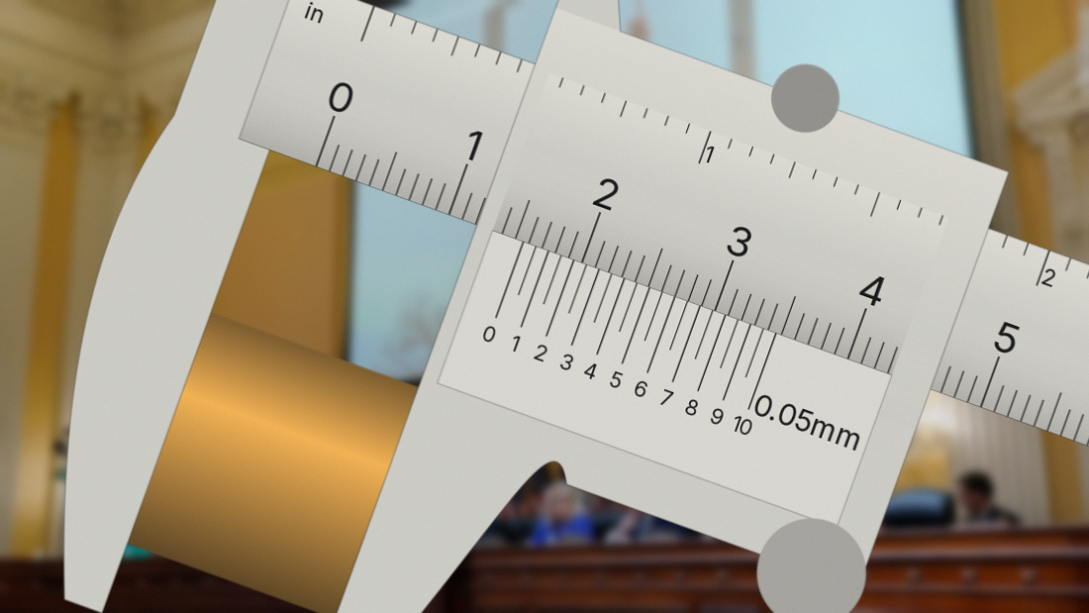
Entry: 15.6mm
